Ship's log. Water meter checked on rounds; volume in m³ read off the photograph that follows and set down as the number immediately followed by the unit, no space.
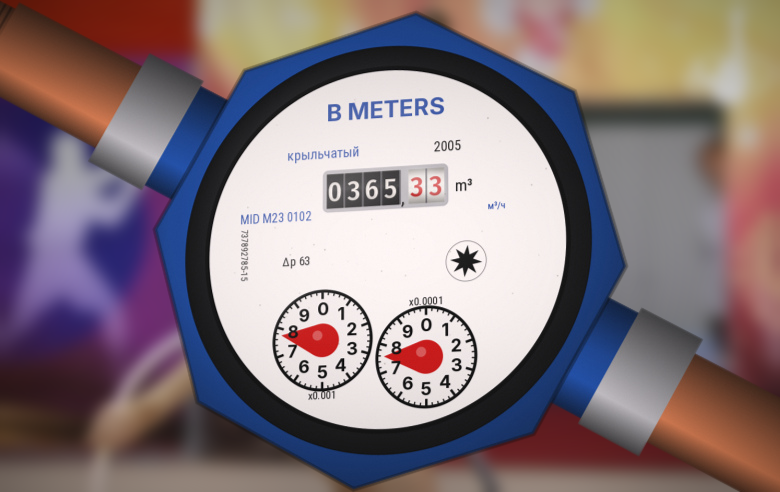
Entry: 365.3377m³
